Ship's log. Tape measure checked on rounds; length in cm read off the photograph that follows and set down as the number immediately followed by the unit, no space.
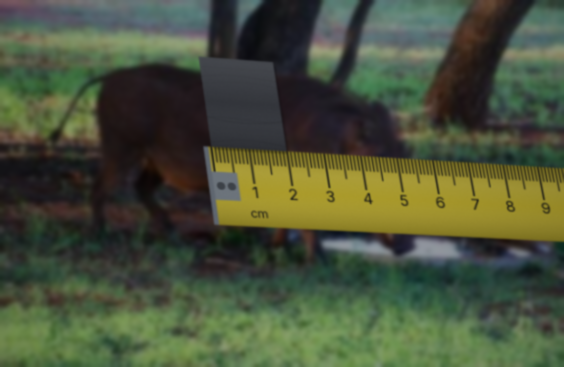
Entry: 2cm
